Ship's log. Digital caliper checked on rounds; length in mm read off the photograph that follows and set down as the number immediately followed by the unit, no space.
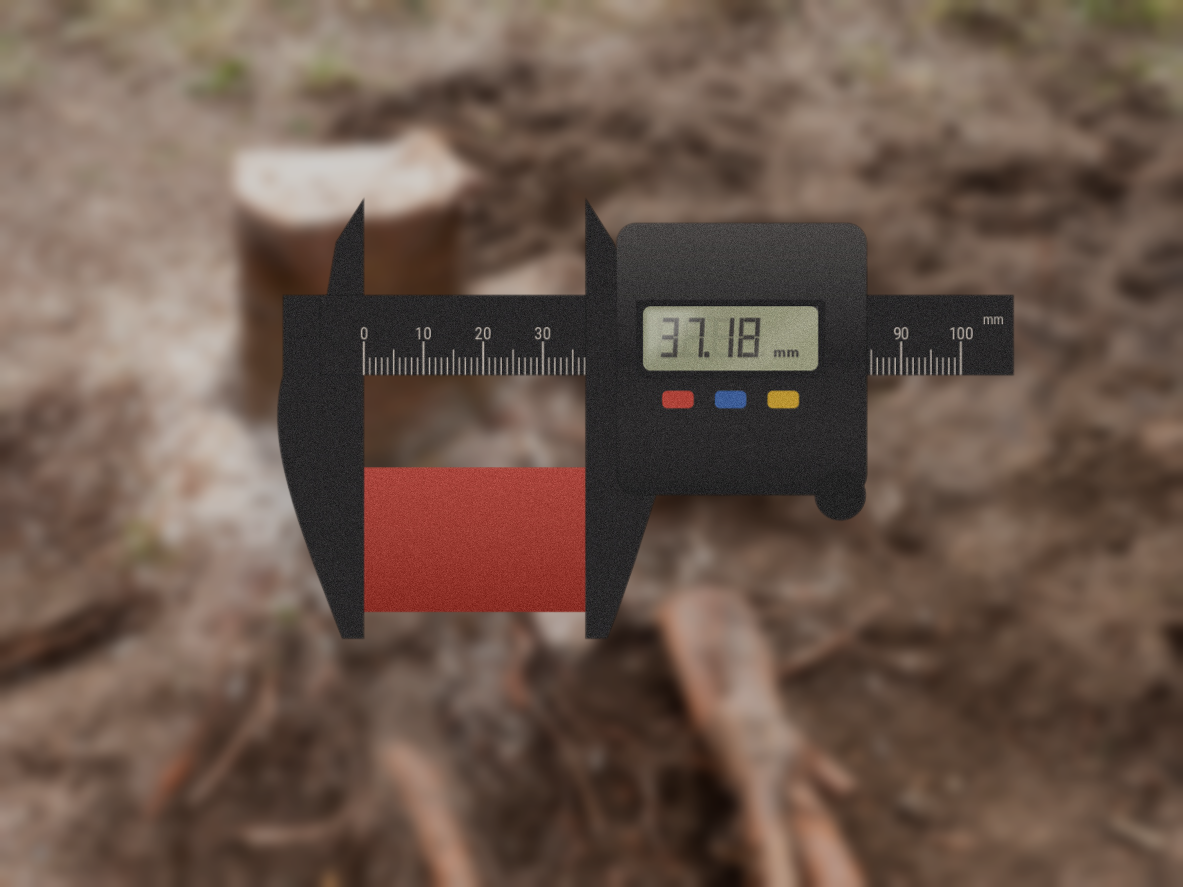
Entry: 37.18mm
